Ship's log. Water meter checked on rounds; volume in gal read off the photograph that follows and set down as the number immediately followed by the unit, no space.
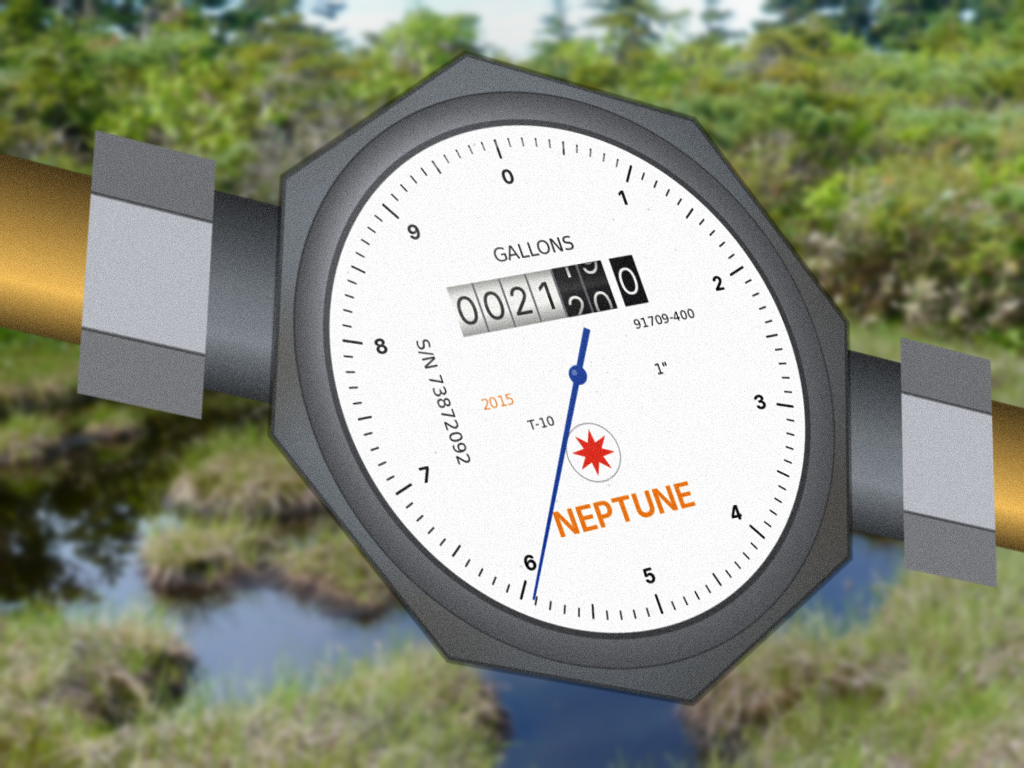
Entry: 21195.9gal
